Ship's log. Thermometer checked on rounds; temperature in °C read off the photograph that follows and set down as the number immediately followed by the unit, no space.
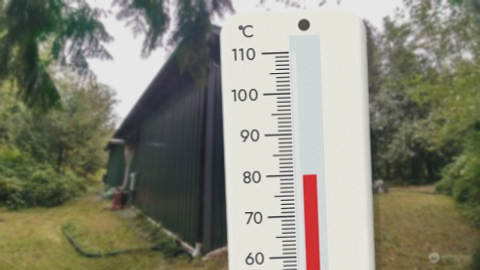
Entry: 80°C
